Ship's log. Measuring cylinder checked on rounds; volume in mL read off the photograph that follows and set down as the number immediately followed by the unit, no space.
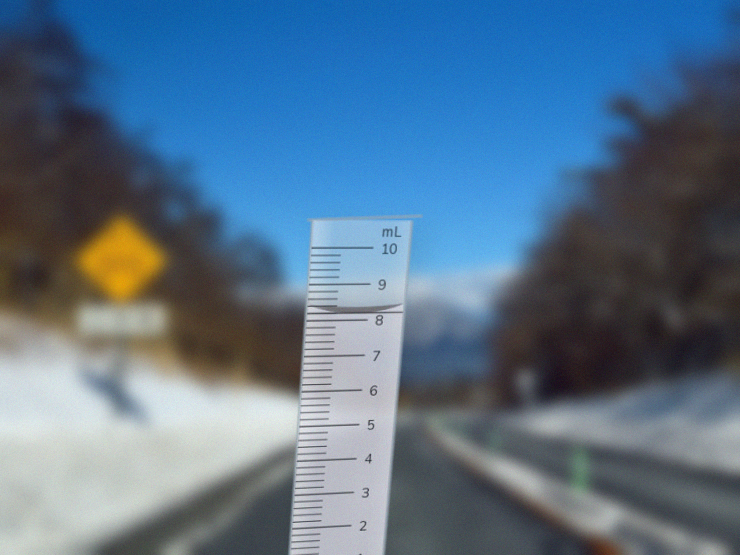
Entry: 8.2mL
